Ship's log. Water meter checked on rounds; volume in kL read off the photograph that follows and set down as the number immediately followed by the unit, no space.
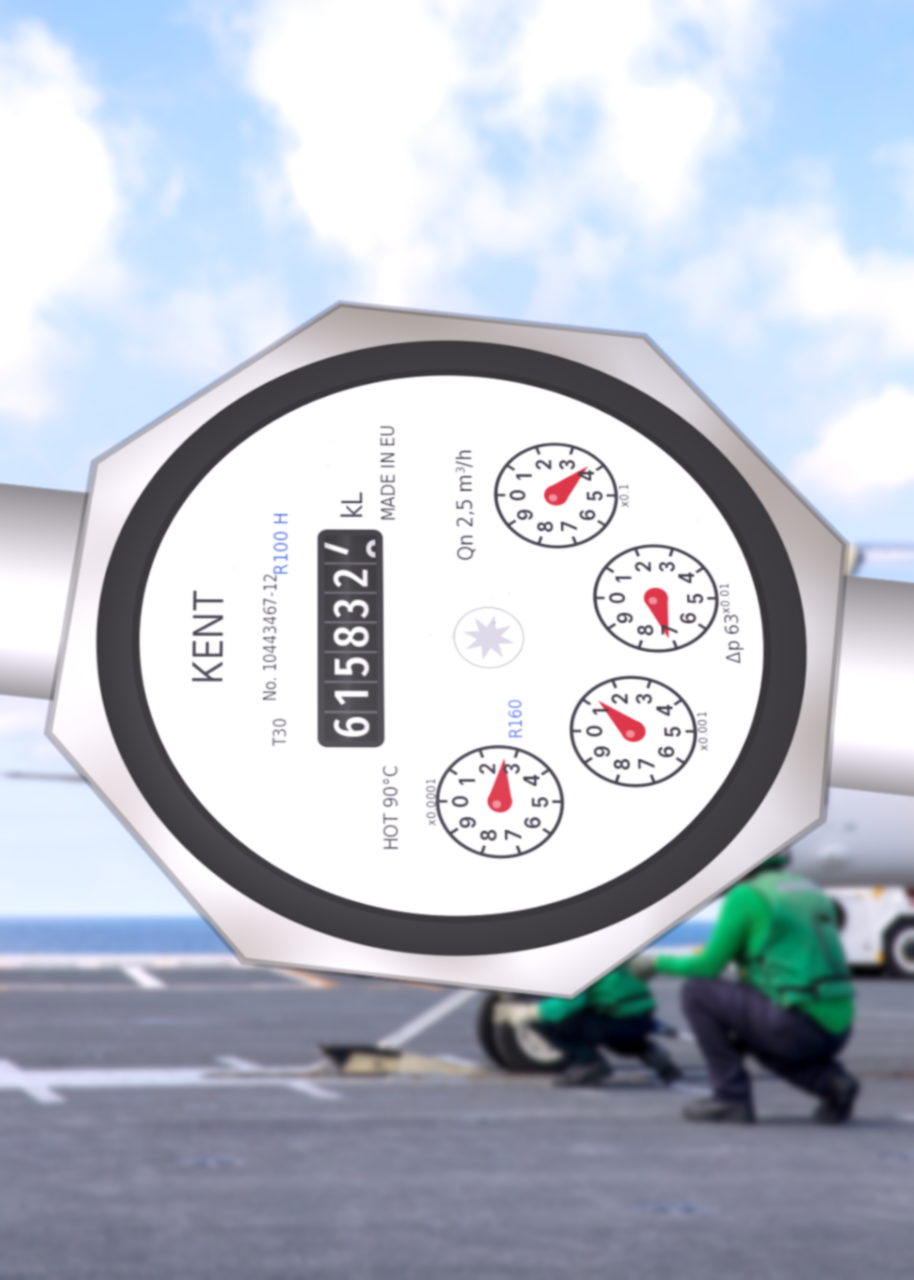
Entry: 6158327.3712kL
